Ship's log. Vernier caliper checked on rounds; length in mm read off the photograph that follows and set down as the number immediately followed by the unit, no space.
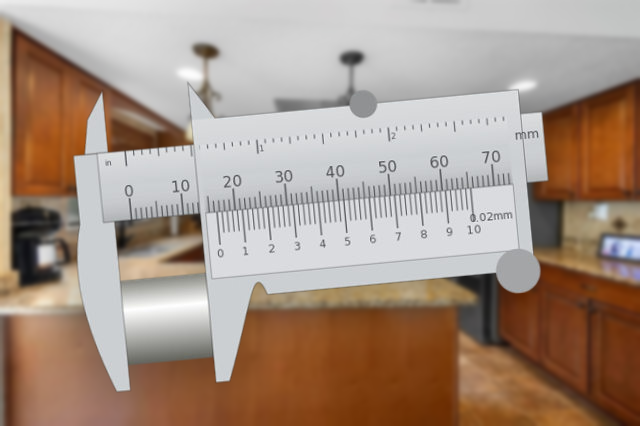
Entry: 16.5mm
